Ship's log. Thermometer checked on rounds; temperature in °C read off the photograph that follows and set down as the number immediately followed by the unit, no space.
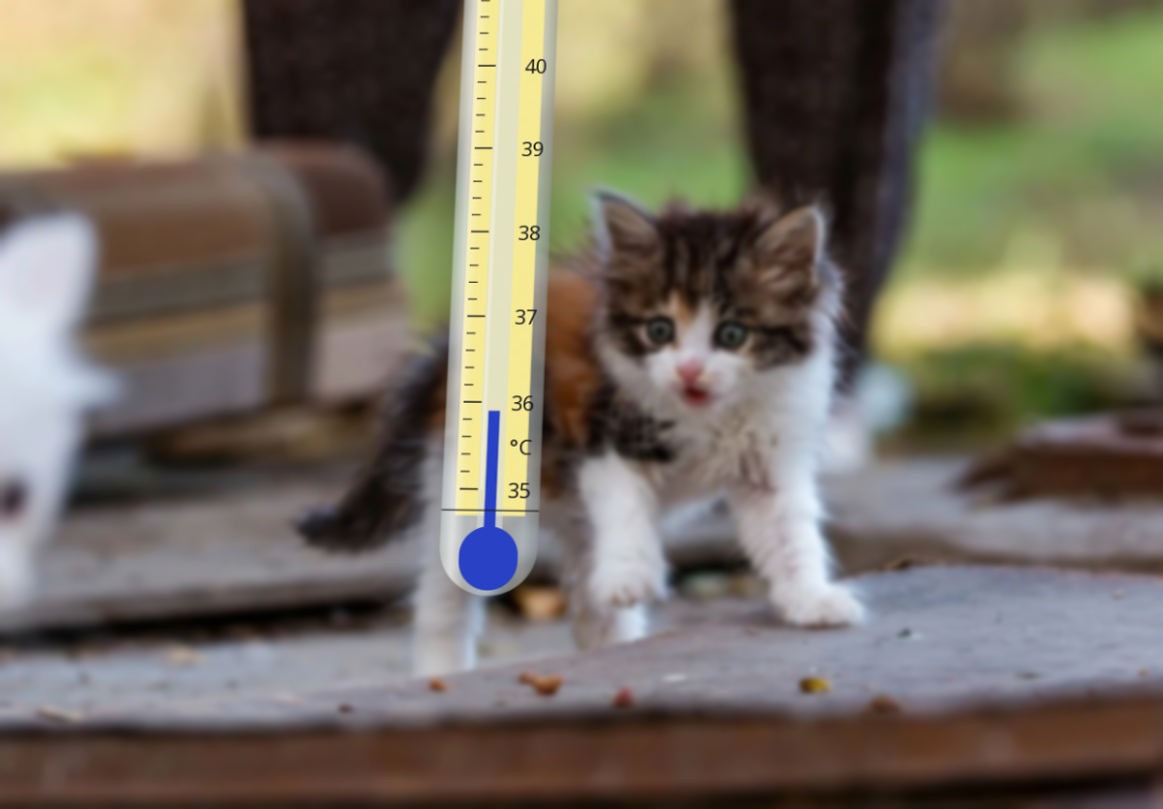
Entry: 35.9°C
